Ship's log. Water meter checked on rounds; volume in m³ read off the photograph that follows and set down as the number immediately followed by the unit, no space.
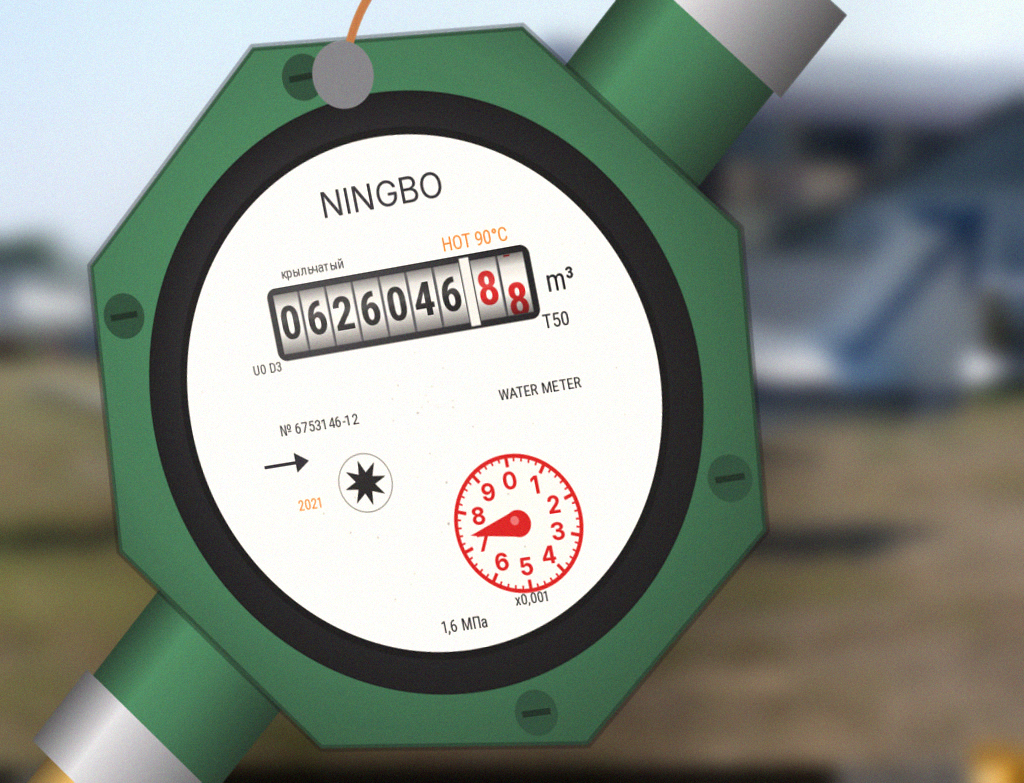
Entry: 626046.877m³
